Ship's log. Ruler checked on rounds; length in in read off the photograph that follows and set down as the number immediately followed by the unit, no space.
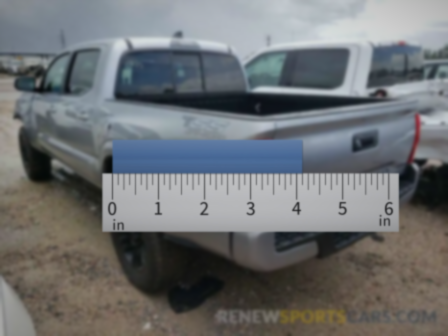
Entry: 4.125in
